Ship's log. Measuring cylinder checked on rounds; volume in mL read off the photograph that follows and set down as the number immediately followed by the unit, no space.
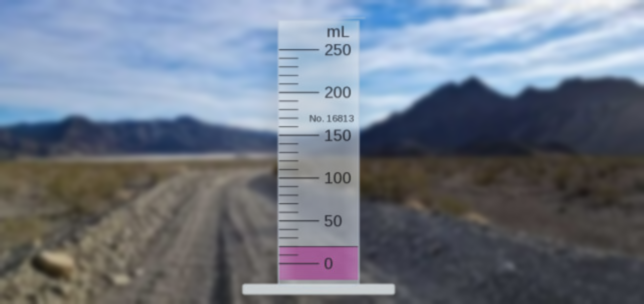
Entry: 20mL
